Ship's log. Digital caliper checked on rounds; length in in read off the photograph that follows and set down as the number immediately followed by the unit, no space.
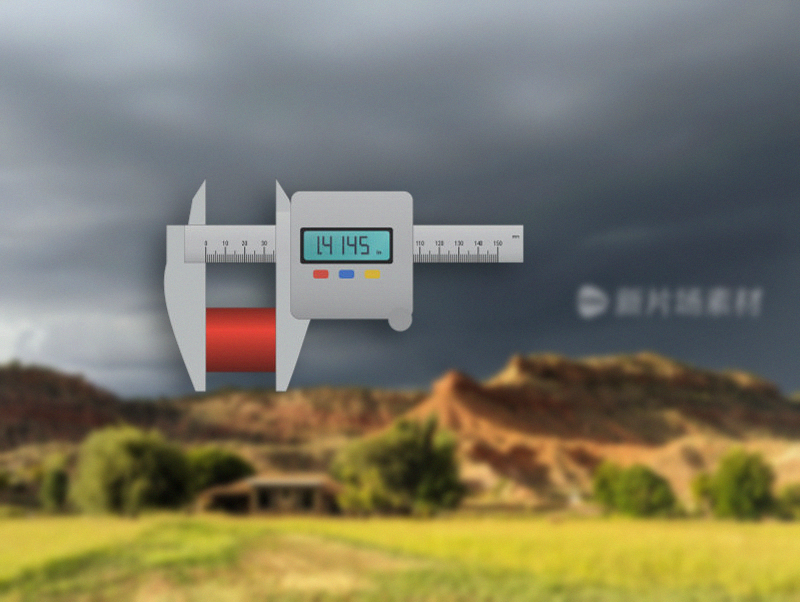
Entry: 1.4145in
